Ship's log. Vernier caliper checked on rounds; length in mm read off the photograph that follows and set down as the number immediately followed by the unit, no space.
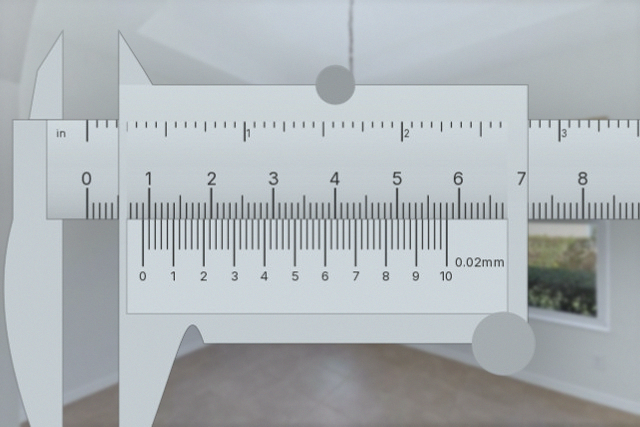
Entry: 9.0mm
